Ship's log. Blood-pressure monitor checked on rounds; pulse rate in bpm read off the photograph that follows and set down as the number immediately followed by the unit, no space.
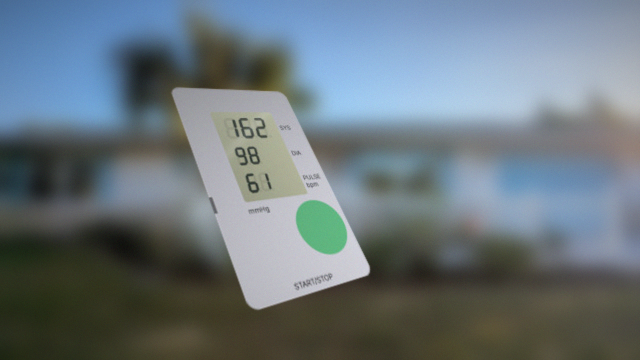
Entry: 61bpm
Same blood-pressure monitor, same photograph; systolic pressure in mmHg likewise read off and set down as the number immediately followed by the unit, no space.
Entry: 162mmHg
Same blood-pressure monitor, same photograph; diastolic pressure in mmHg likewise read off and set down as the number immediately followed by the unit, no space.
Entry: 98mmHg
